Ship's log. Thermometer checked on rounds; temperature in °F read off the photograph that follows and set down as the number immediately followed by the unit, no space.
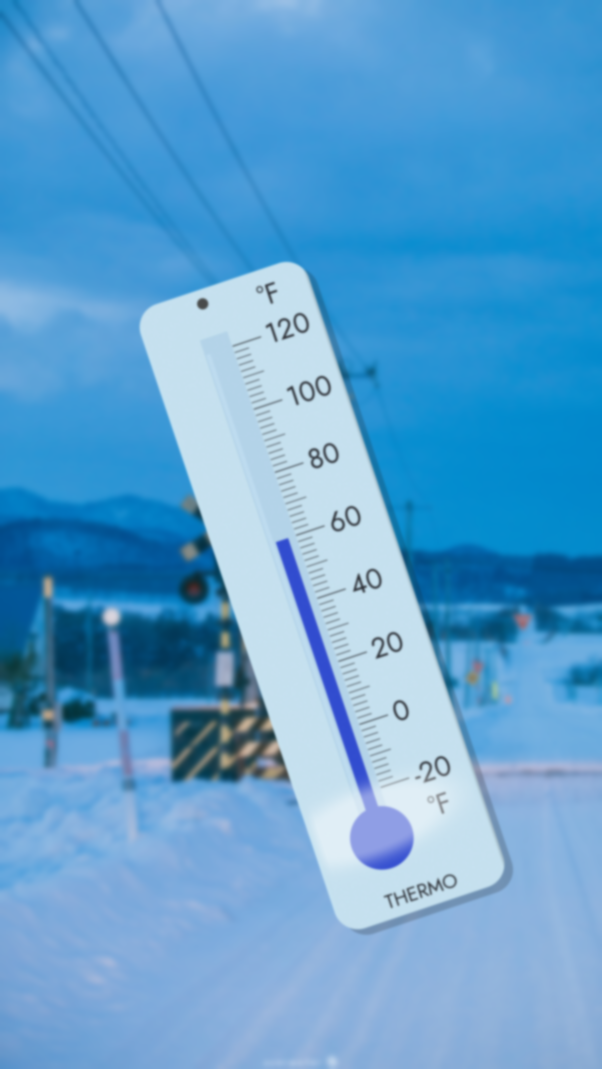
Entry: 60°F
